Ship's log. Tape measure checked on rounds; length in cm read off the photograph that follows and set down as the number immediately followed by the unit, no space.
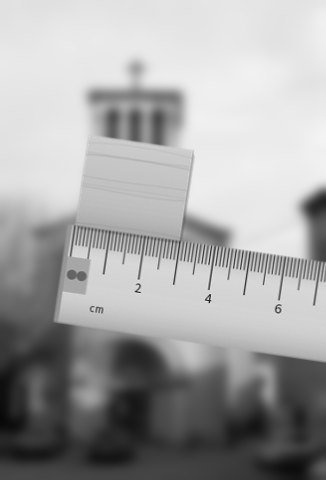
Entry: 3cm
